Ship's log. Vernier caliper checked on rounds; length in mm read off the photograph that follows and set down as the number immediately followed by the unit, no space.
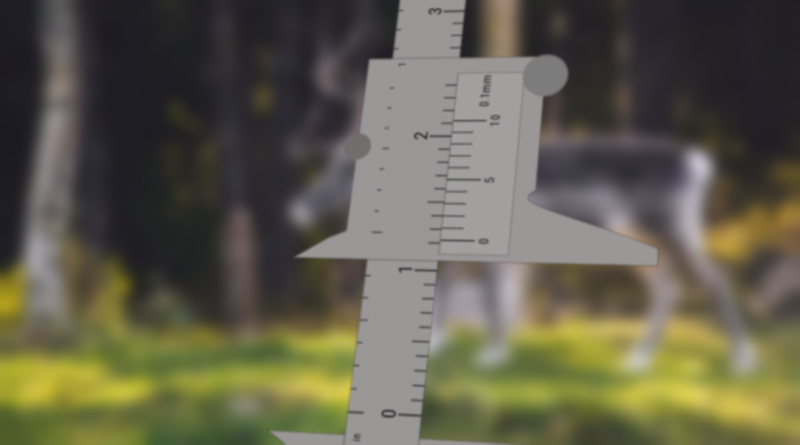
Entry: 12.2mm
